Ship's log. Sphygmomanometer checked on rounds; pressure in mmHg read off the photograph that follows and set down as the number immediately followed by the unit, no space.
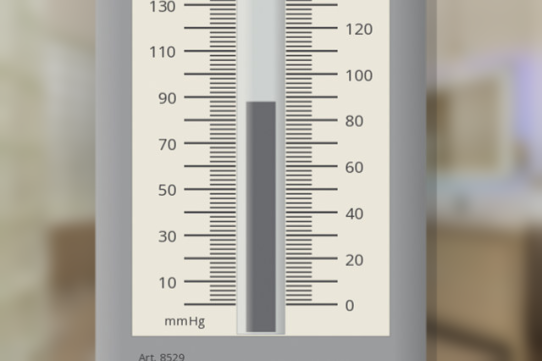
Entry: 88mmHg
